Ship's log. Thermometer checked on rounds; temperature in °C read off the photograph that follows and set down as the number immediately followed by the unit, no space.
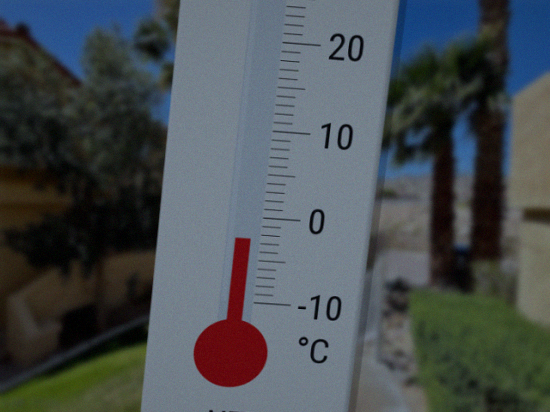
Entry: -2.5°C
